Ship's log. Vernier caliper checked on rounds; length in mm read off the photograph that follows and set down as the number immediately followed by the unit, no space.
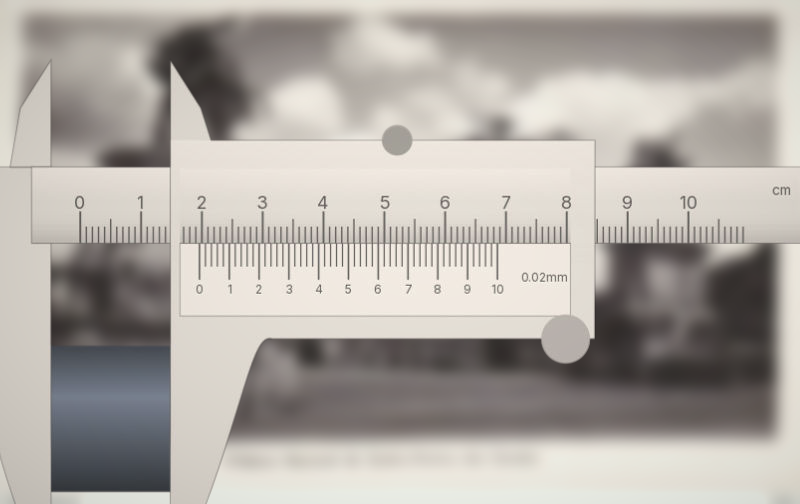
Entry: 19.6mm
